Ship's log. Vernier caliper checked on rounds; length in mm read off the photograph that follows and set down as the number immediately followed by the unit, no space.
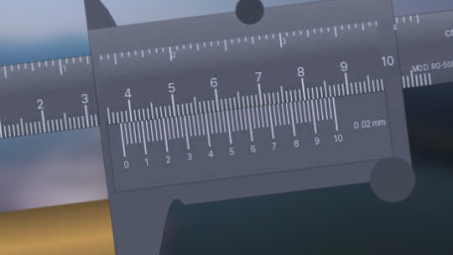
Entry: 37.5mm
